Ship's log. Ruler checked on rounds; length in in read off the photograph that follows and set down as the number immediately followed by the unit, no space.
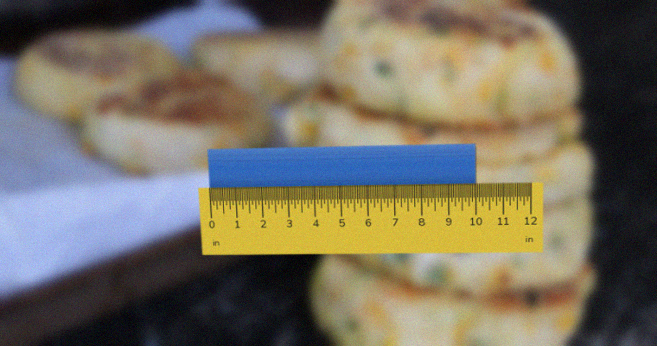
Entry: 10in
